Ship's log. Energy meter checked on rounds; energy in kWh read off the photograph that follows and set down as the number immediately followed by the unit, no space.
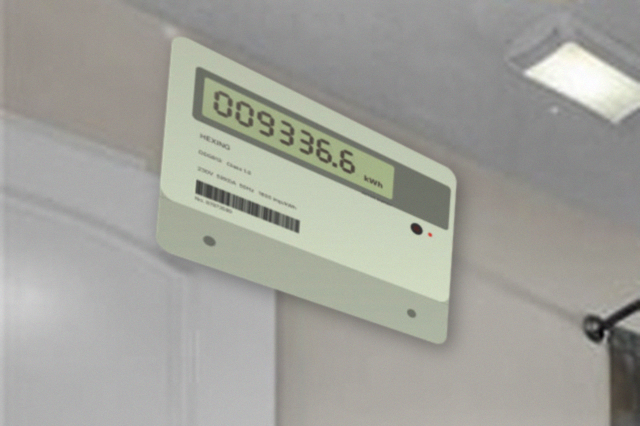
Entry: 9336.6kWh
